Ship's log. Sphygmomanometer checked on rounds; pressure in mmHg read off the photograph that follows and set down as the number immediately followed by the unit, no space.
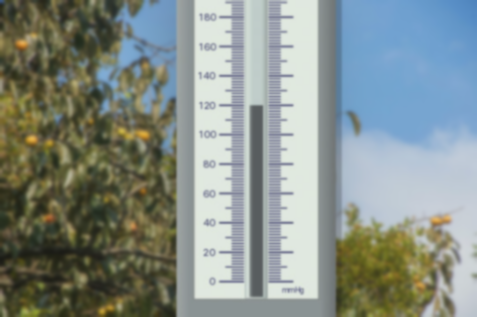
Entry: 120mmHg
